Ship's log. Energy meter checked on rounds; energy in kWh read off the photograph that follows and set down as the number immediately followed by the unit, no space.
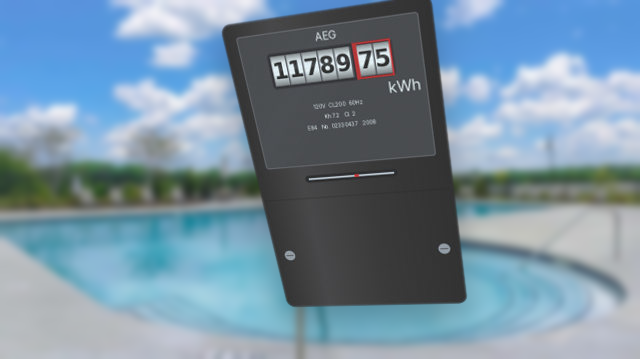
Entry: 11789.75kWh
